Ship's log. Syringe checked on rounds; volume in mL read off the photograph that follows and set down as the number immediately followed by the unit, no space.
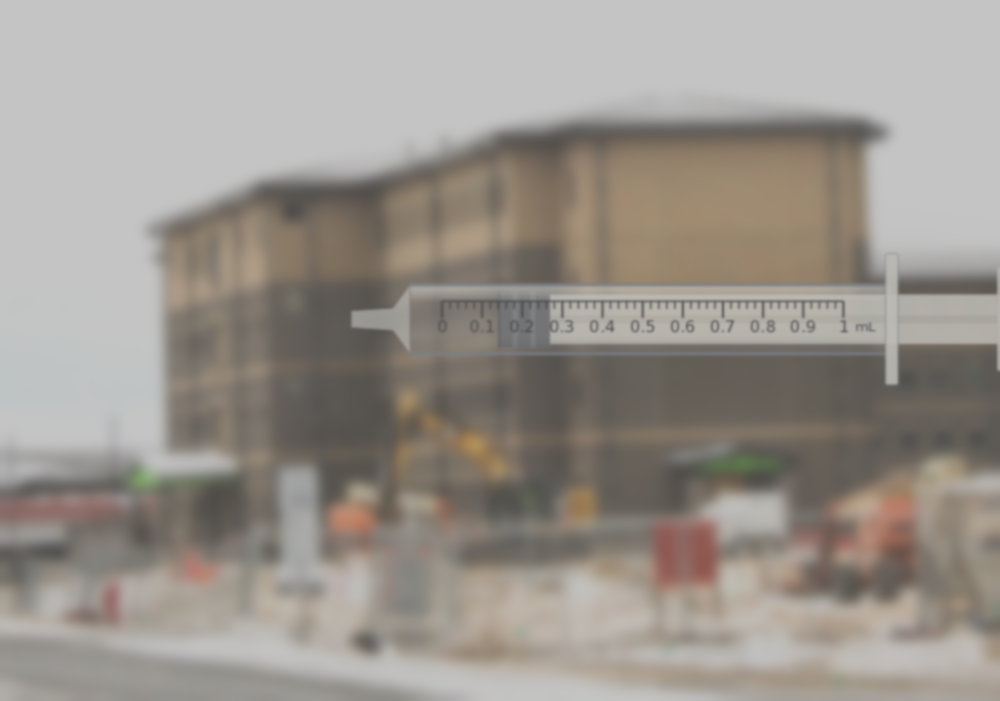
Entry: 0.14mL
